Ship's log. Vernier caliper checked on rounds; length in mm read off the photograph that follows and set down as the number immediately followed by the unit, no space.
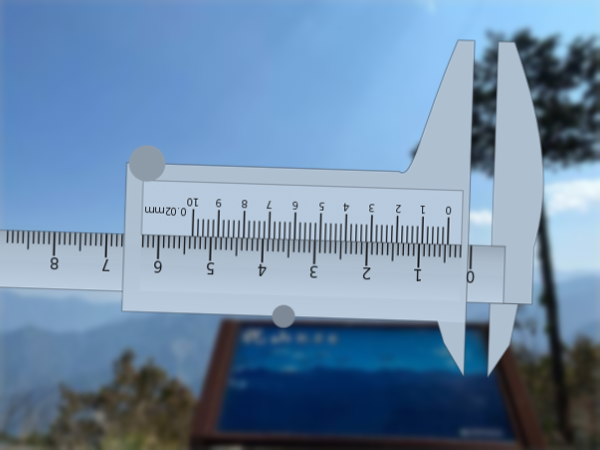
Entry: 4.5mm
